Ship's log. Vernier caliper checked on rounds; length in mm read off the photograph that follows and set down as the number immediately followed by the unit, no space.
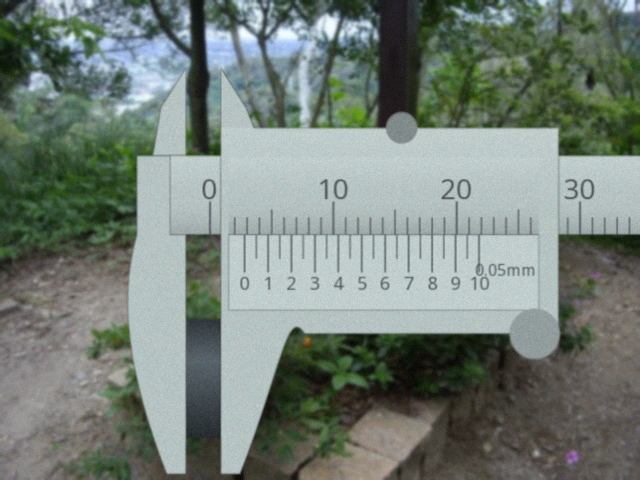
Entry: 2.8mm
